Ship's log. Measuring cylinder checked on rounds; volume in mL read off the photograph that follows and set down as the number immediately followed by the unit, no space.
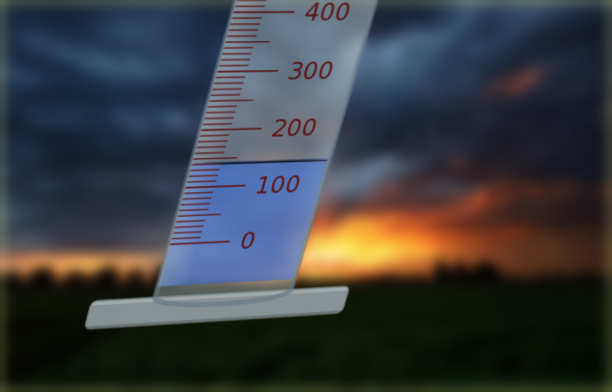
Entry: 140mL
